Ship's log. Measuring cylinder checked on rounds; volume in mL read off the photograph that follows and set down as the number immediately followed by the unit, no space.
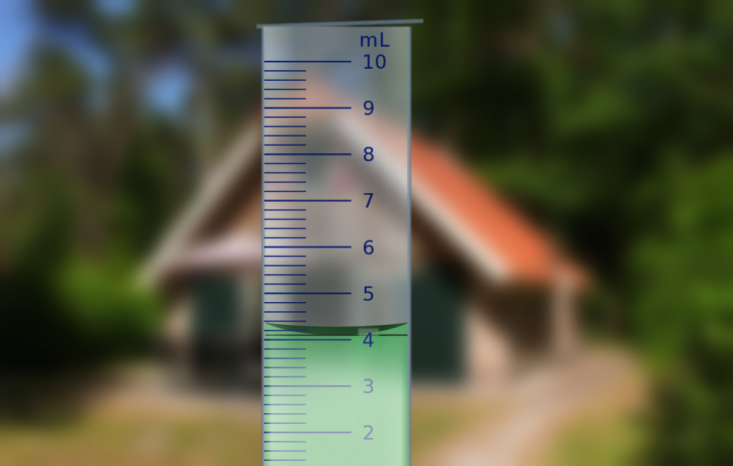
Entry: 4.1mL
